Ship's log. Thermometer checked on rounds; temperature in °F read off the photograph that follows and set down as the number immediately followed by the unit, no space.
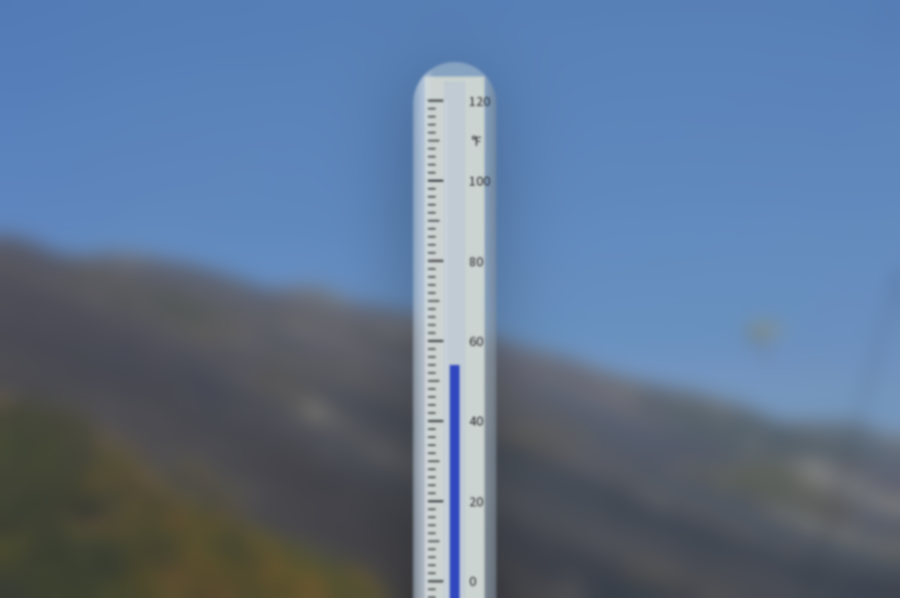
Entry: 54°F
